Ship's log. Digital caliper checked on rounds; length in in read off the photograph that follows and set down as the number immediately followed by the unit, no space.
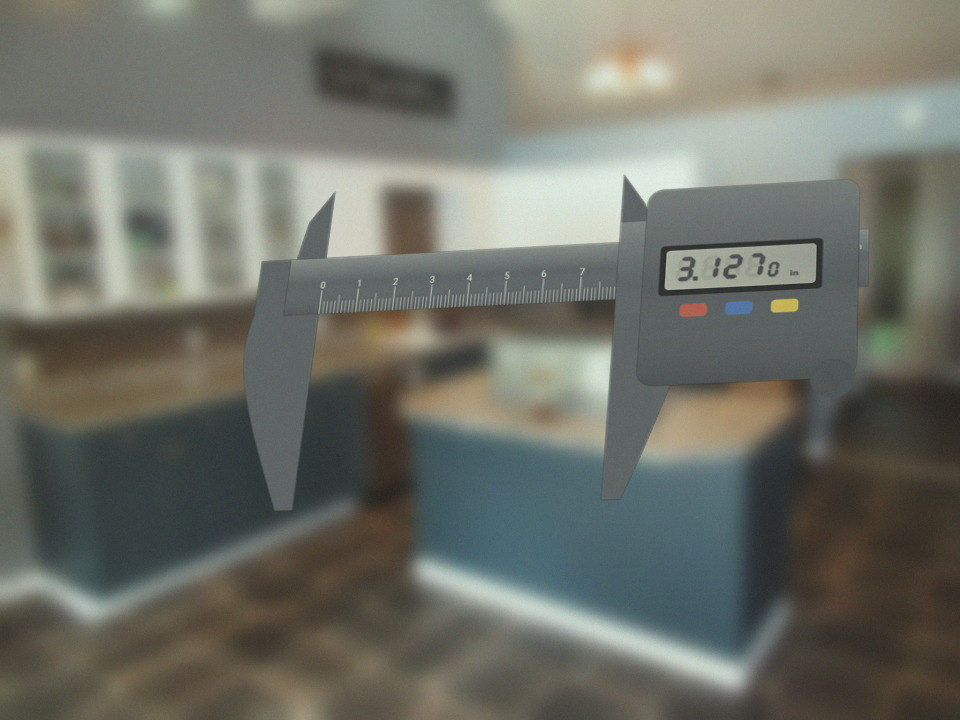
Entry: 3.1270in
